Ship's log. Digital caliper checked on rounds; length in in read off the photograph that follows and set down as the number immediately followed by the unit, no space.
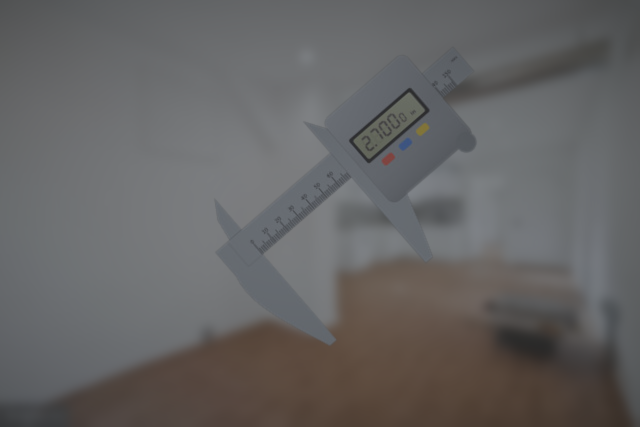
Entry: 2.7000in
